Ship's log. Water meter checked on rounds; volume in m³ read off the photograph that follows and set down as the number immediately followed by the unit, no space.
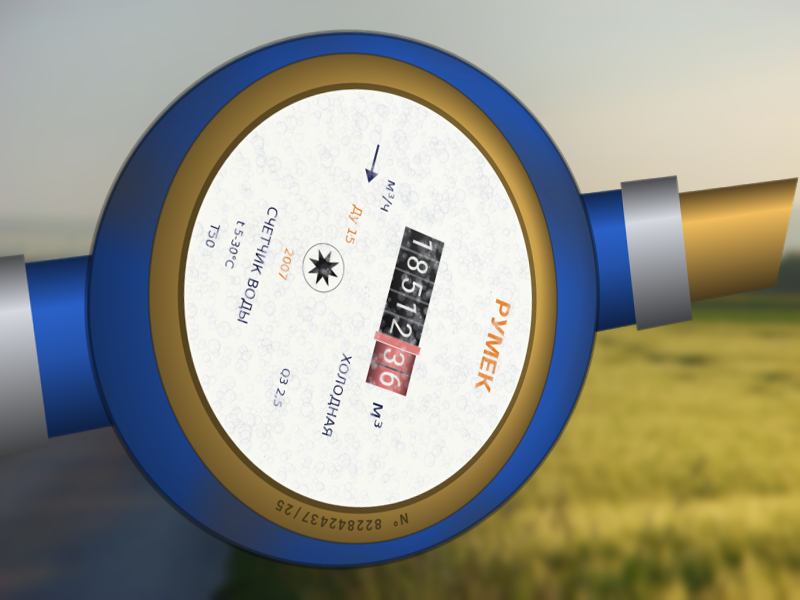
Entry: 18512.36m³
